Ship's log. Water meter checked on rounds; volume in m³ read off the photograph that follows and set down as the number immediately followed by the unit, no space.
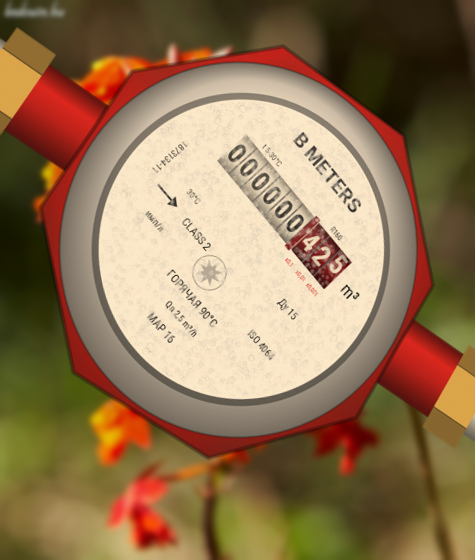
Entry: 0.425m³
